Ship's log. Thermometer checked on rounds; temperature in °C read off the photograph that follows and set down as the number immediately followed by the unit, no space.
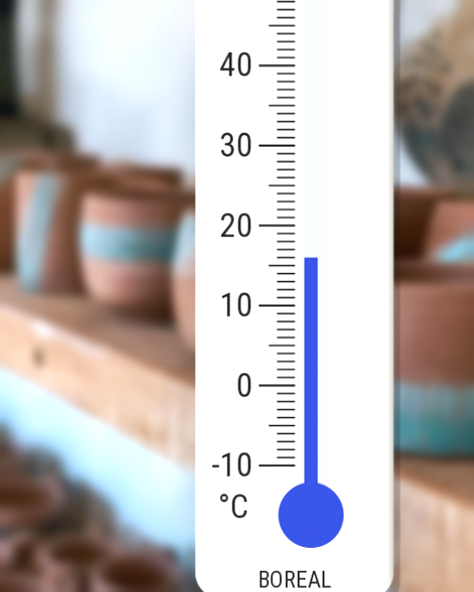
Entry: 16°C
